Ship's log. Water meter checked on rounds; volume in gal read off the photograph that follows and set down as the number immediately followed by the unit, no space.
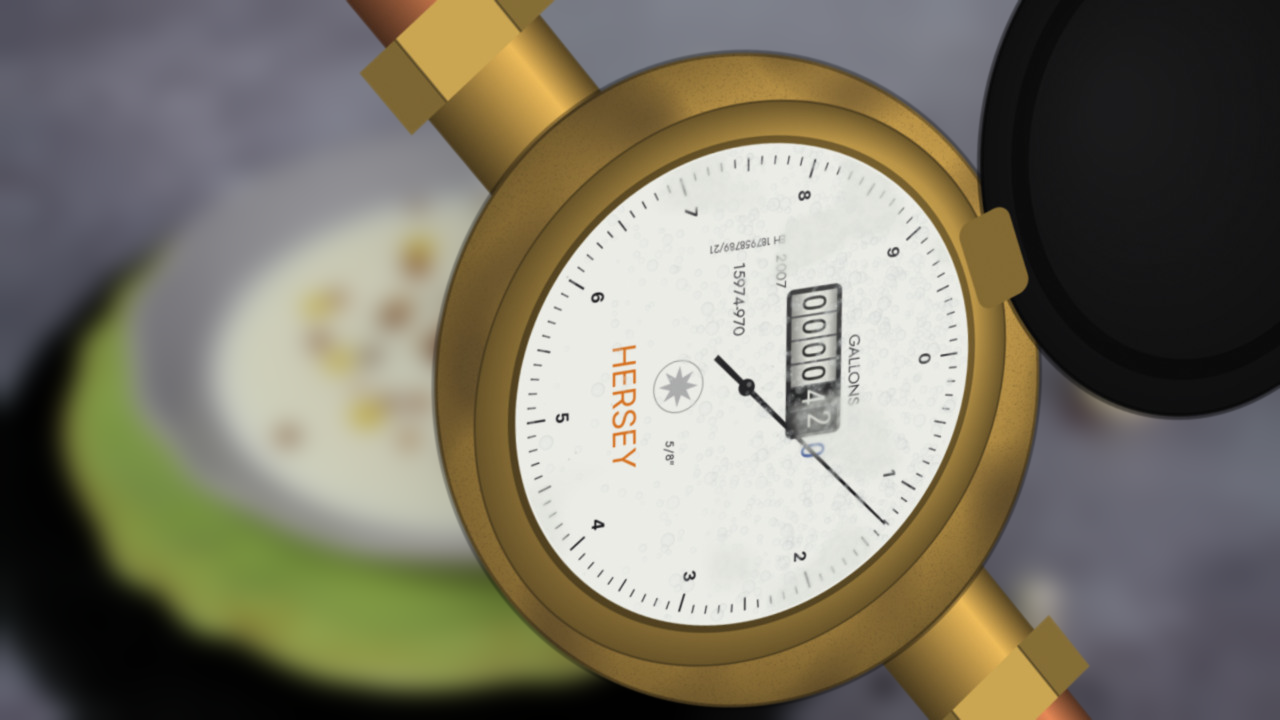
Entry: 421.3gal
